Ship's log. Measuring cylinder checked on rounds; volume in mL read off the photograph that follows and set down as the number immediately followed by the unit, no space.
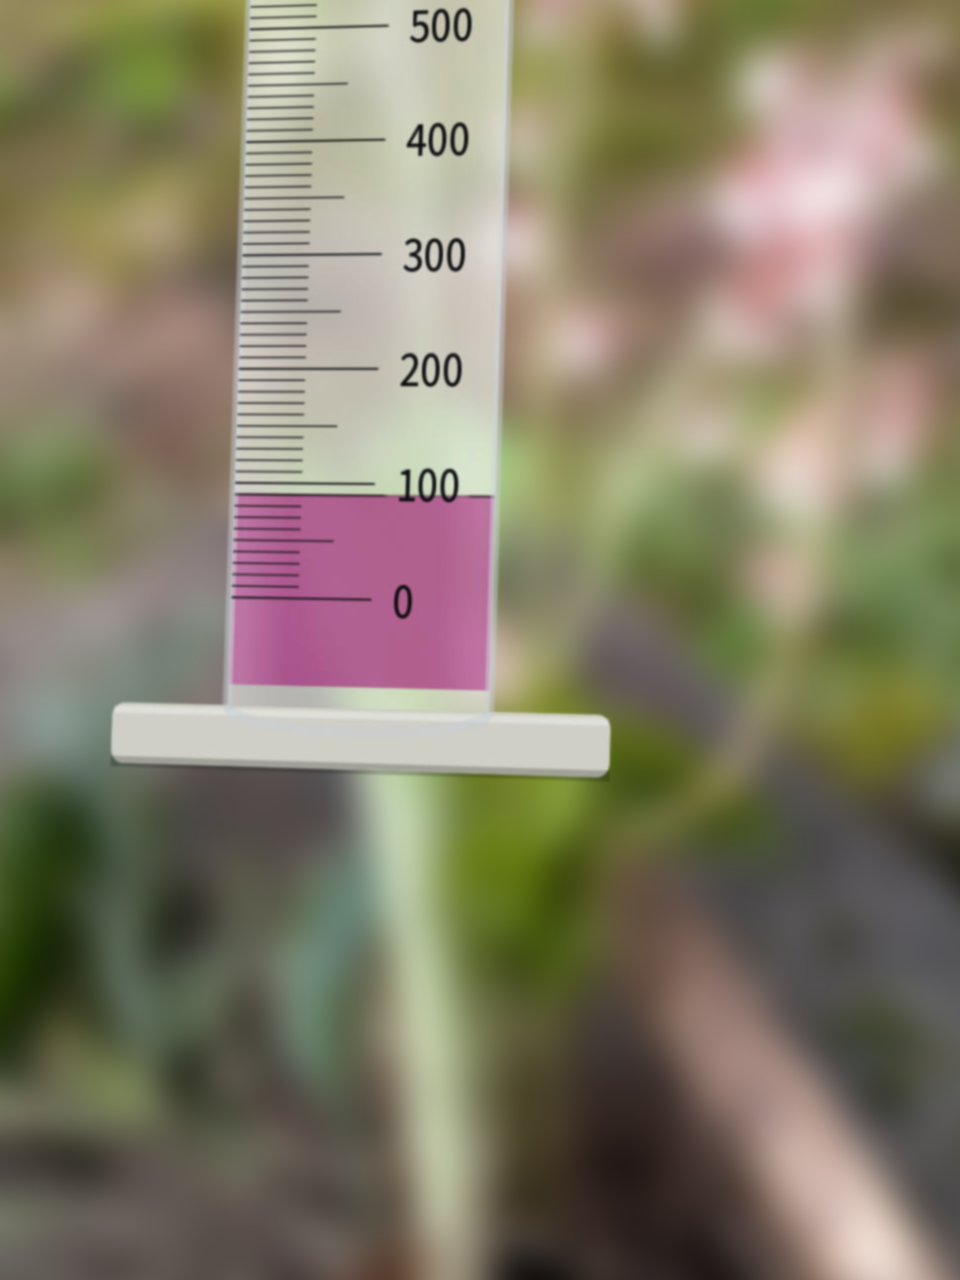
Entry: 90mL
